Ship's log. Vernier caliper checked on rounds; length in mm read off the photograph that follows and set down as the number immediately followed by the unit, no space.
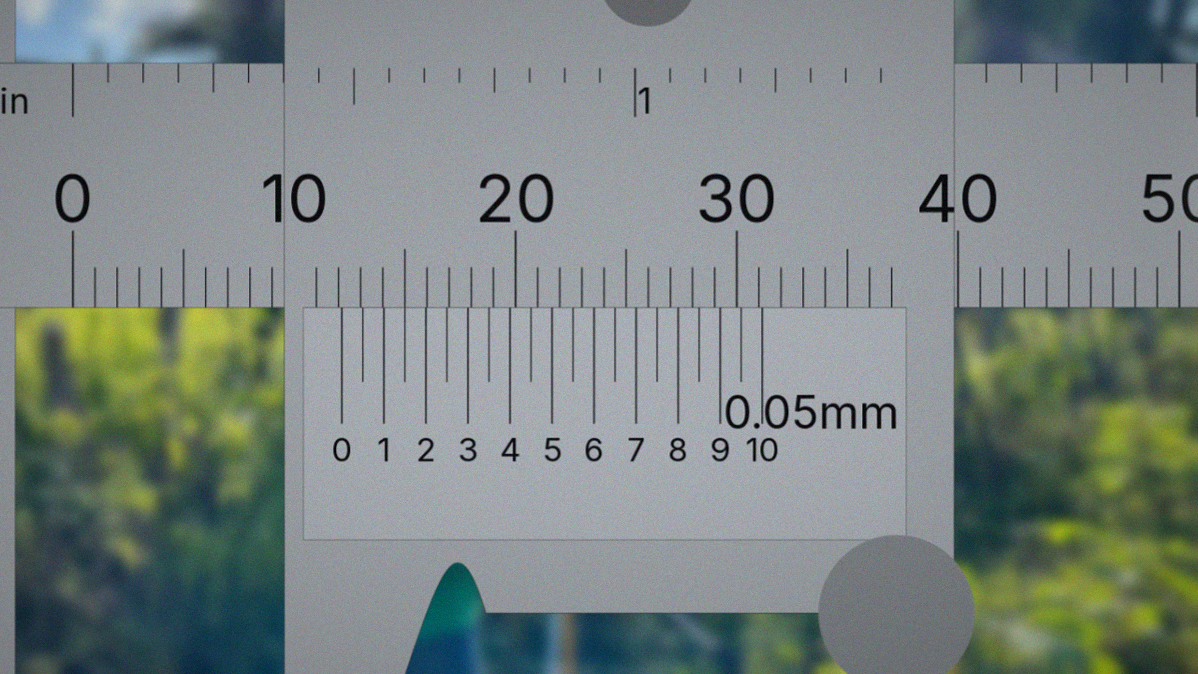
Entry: 12.15mm
